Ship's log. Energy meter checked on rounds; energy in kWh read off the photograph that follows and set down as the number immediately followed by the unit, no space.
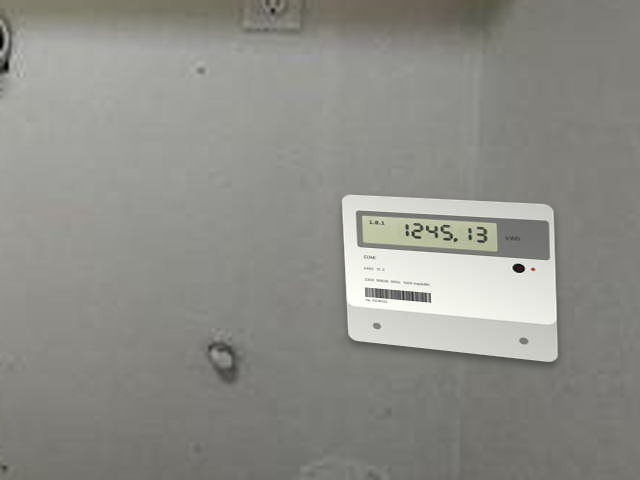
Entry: 1245.13kWh
